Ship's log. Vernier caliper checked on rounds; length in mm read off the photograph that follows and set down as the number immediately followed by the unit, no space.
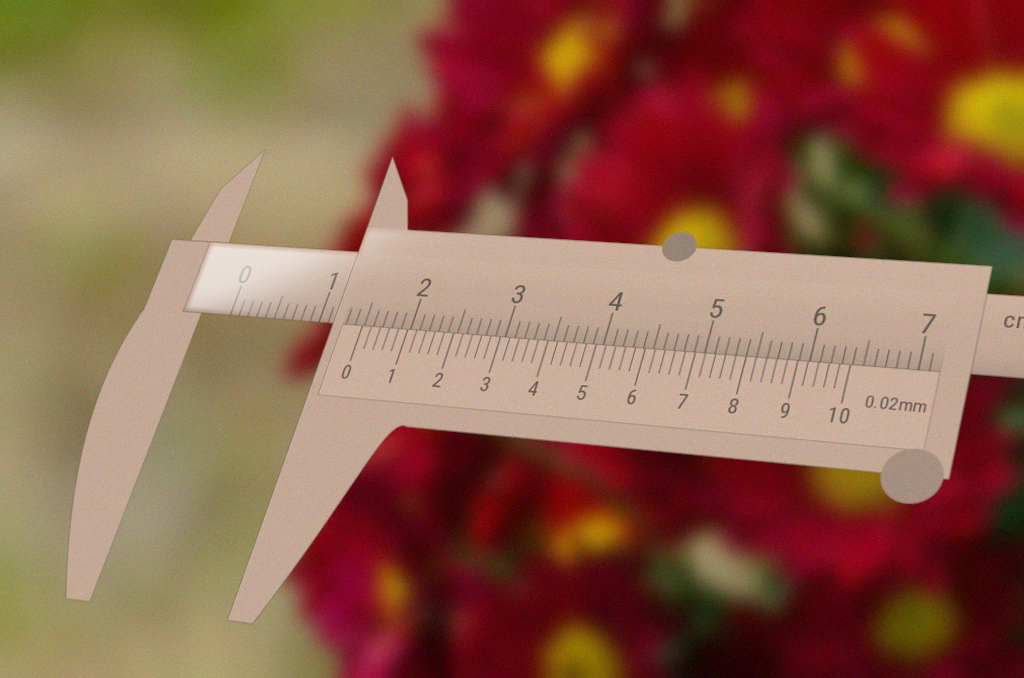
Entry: 14.8mm
